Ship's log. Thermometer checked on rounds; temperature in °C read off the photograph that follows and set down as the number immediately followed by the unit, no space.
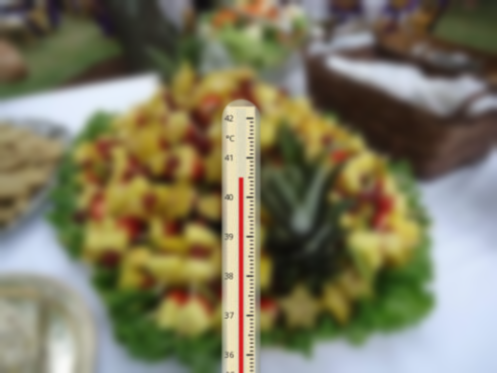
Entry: 40.5°C
